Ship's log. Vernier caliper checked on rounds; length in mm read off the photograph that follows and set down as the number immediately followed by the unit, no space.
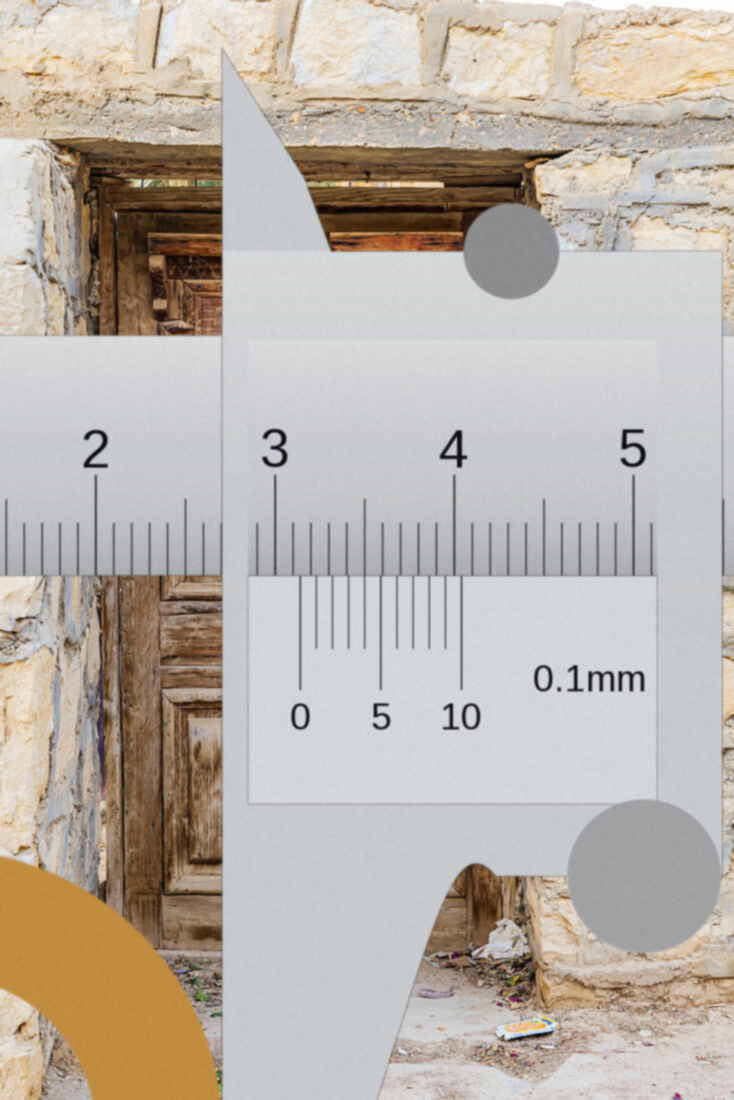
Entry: 31.4mm
